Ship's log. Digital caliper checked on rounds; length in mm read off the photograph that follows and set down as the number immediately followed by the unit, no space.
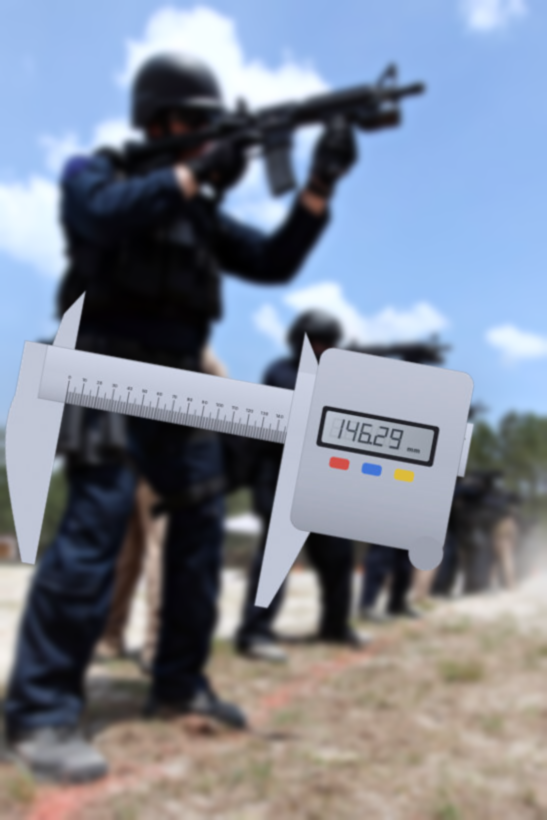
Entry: 146.29mm
